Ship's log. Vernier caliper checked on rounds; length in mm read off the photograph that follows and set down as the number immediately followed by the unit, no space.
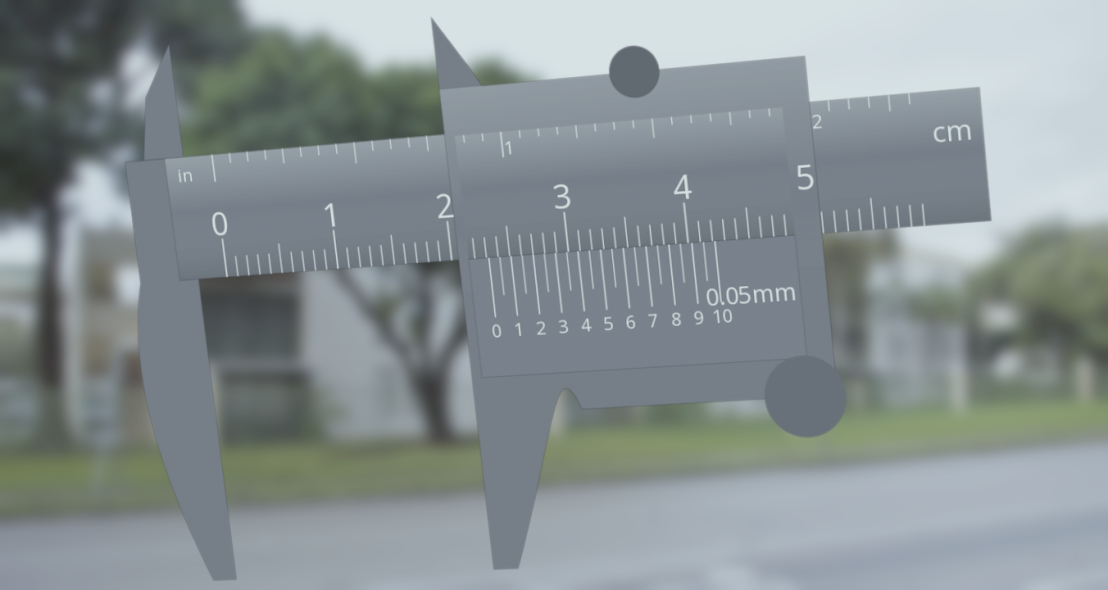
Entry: 23.2mm
